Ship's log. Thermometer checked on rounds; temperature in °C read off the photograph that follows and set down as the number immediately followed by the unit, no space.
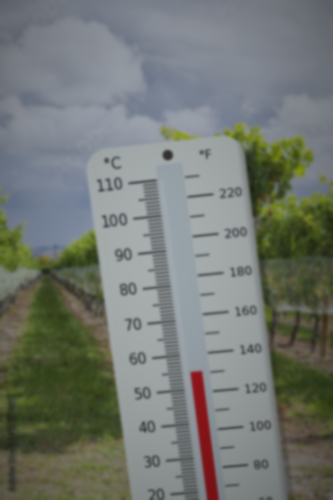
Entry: 55°C
